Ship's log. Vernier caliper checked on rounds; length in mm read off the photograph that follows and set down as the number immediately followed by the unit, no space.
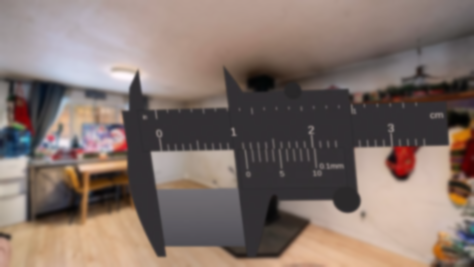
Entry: 11.2mm
